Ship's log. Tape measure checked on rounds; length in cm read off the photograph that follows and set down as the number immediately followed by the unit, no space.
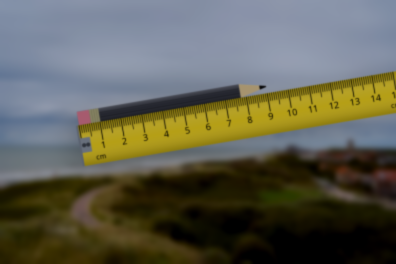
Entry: 9cm
